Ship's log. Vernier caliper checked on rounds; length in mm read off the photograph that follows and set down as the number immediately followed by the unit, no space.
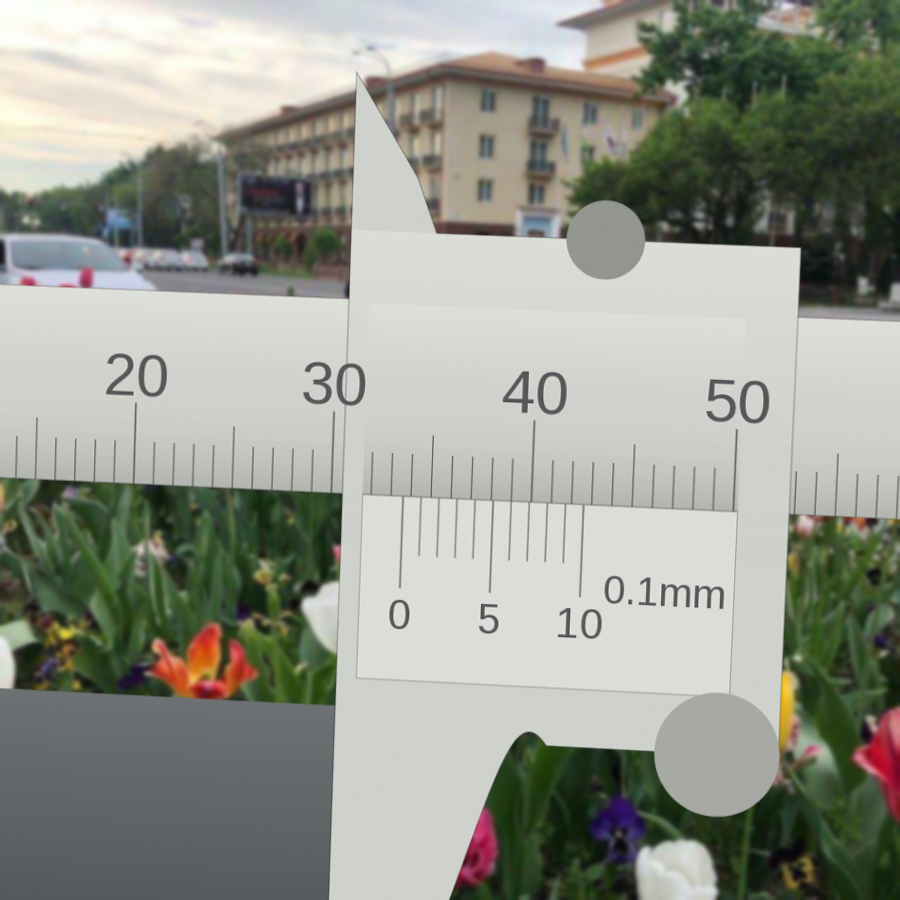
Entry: 33.6mm
